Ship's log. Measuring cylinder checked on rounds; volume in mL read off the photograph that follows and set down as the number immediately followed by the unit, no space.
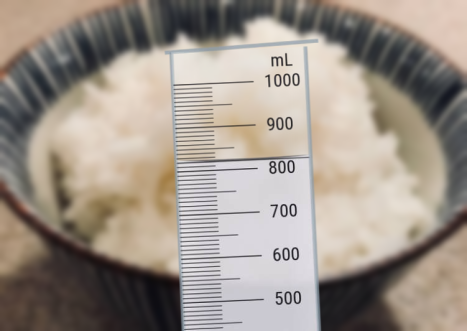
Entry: 820mL
